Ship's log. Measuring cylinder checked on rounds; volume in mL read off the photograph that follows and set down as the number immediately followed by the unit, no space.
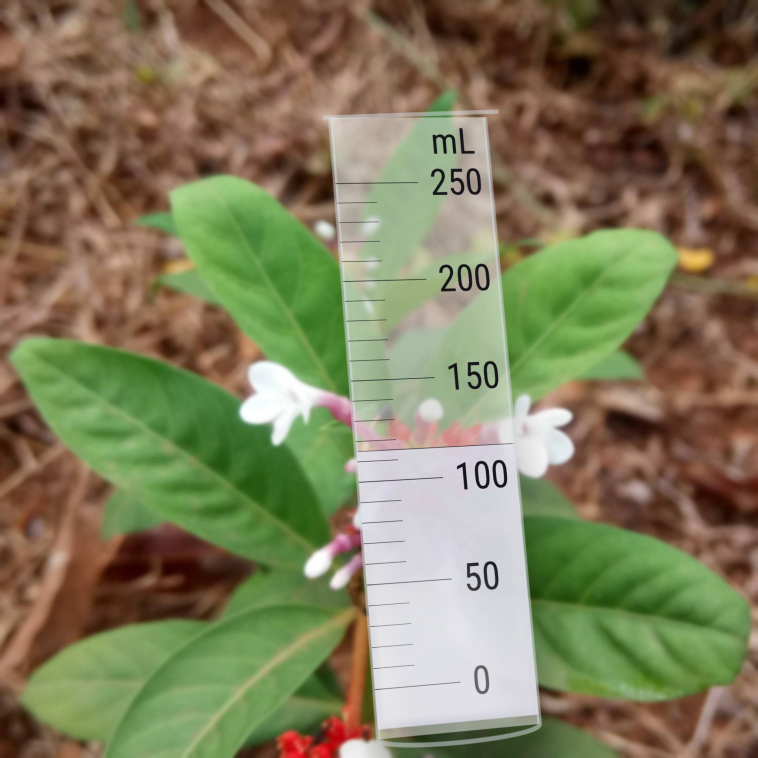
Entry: 115mL
